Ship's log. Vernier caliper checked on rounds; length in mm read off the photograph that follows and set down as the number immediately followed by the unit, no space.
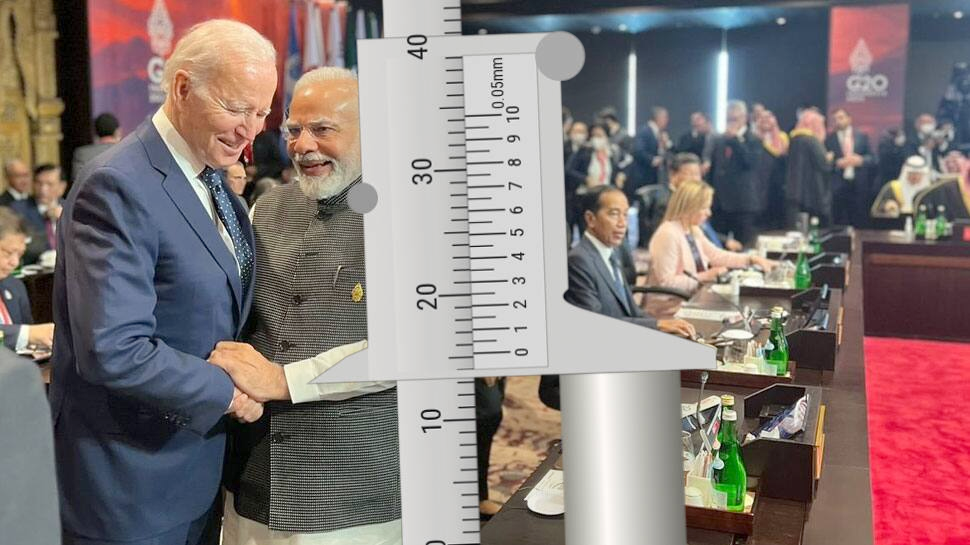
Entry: 15.3mm
